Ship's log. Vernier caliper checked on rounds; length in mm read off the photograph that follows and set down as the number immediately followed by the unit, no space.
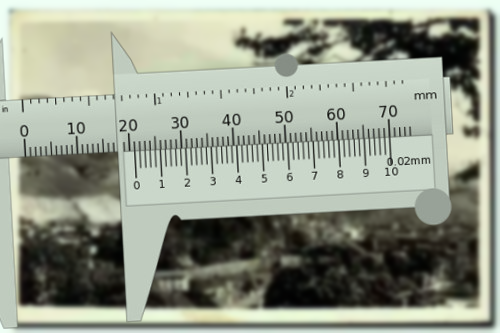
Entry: 21.0mm
